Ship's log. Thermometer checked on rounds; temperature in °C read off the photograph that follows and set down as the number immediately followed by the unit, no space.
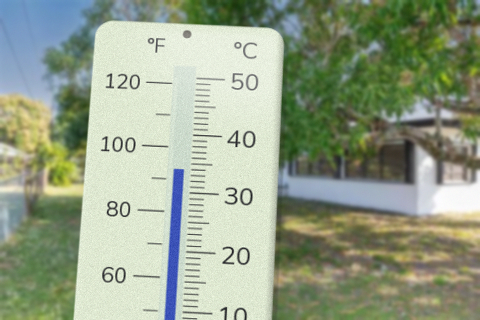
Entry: 34°C
